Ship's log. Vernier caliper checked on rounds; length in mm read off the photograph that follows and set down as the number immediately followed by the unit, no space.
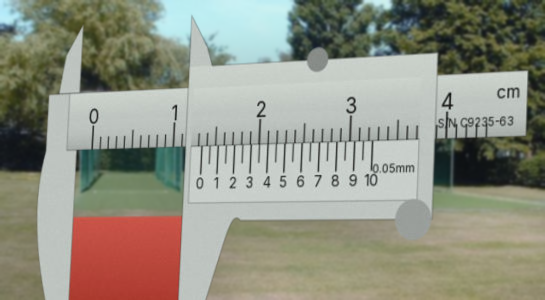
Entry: 13.4mm
